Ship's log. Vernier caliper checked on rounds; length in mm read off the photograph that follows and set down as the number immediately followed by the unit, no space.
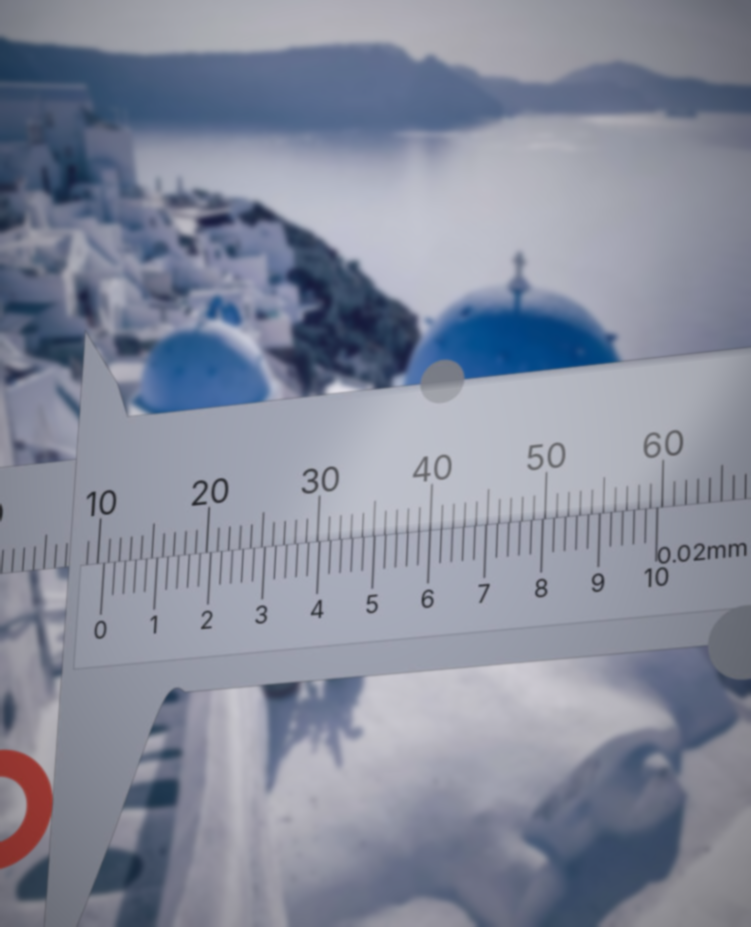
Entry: 10.6mm
